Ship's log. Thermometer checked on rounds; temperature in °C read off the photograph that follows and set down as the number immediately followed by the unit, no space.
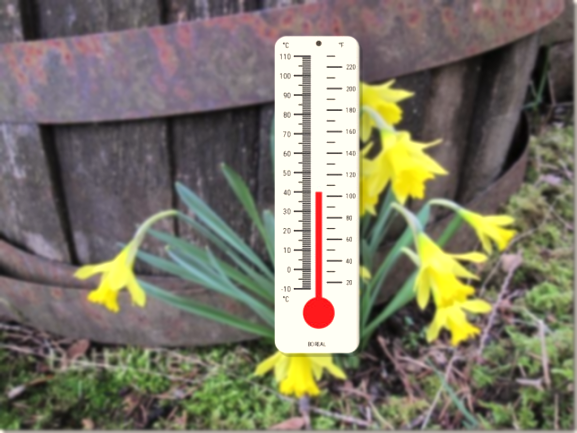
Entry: 40°C
